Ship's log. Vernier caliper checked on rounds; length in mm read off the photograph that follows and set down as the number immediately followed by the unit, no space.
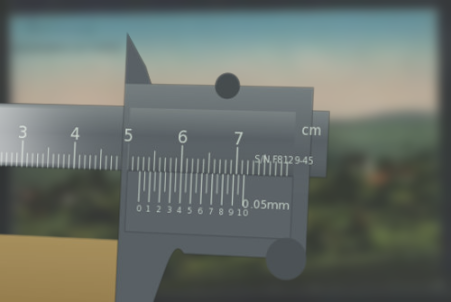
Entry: 52.4mm
